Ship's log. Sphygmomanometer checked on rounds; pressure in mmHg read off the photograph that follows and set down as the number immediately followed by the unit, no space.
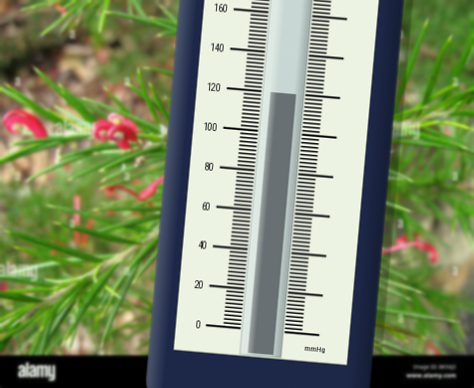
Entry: 120mmHg
